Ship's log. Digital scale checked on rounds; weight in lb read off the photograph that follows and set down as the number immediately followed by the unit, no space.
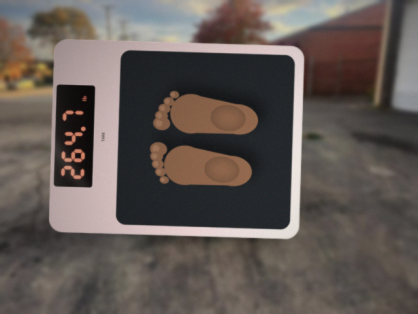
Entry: 264.7lb
